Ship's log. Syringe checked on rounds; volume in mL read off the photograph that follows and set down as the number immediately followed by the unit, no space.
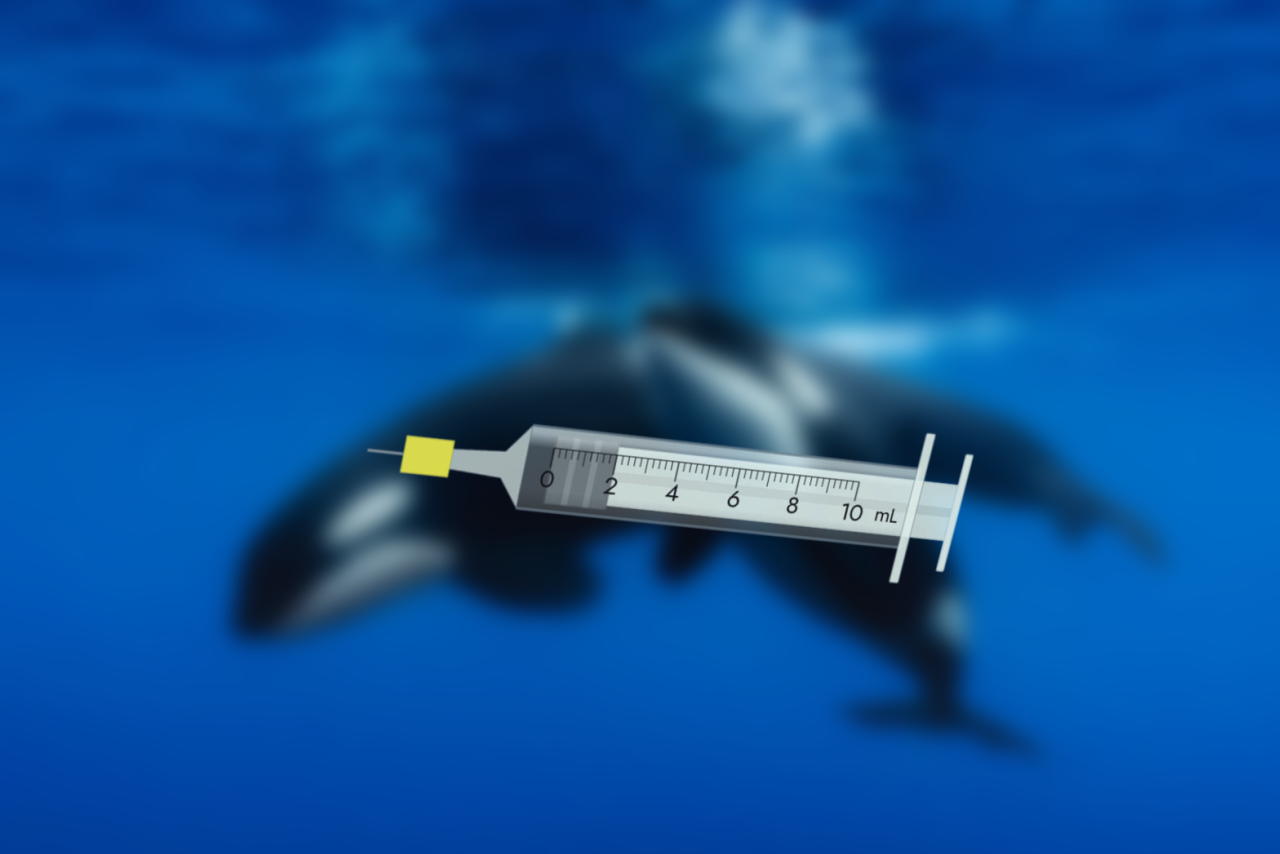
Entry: 0mL
